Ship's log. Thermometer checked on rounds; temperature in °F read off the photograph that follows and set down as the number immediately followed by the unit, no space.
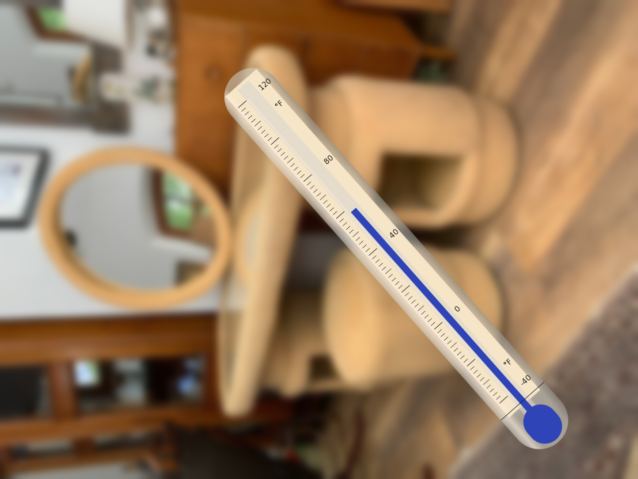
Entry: 58°F
